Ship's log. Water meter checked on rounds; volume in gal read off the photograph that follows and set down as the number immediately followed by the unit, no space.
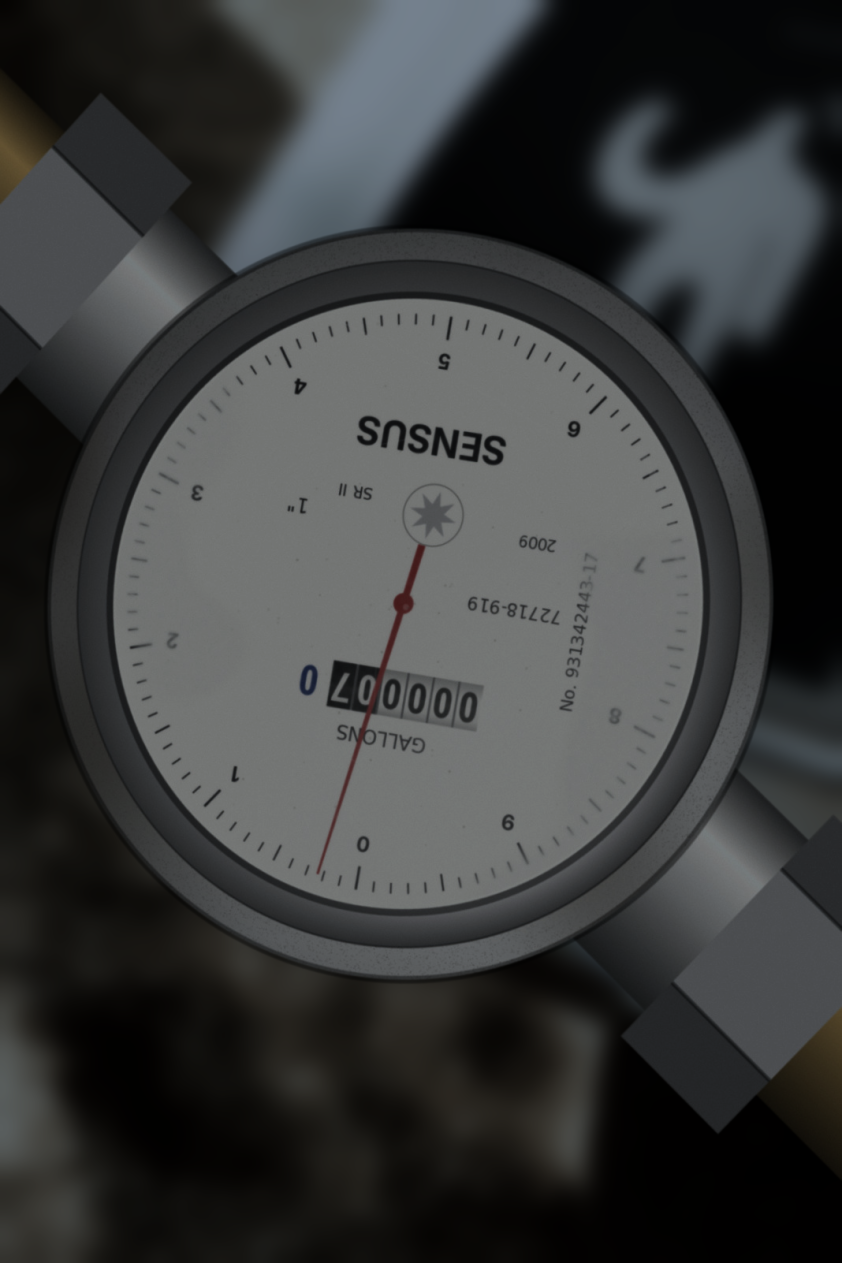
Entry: 70.2gal
